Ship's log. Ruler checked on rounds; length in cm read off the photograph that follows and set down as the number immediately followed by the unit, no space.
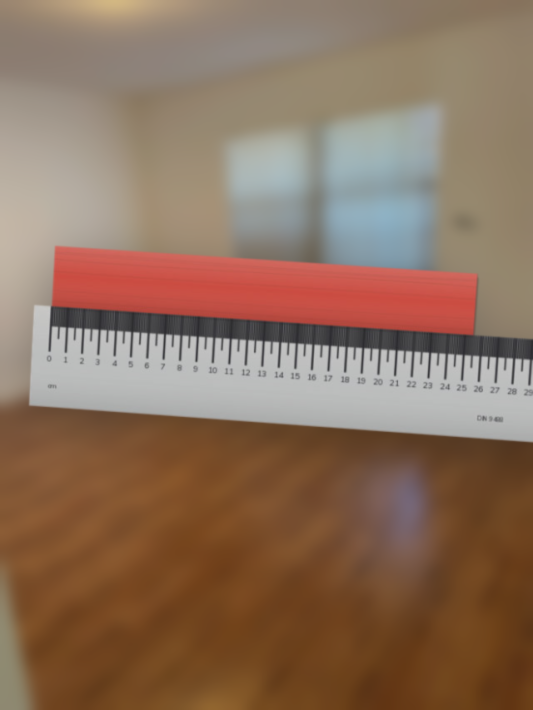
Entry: 25.5cm
